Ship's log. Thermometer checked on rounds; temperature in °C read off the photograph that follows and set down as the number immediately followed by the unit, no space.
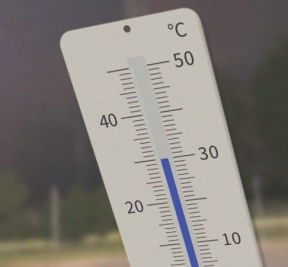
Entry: 30°C
